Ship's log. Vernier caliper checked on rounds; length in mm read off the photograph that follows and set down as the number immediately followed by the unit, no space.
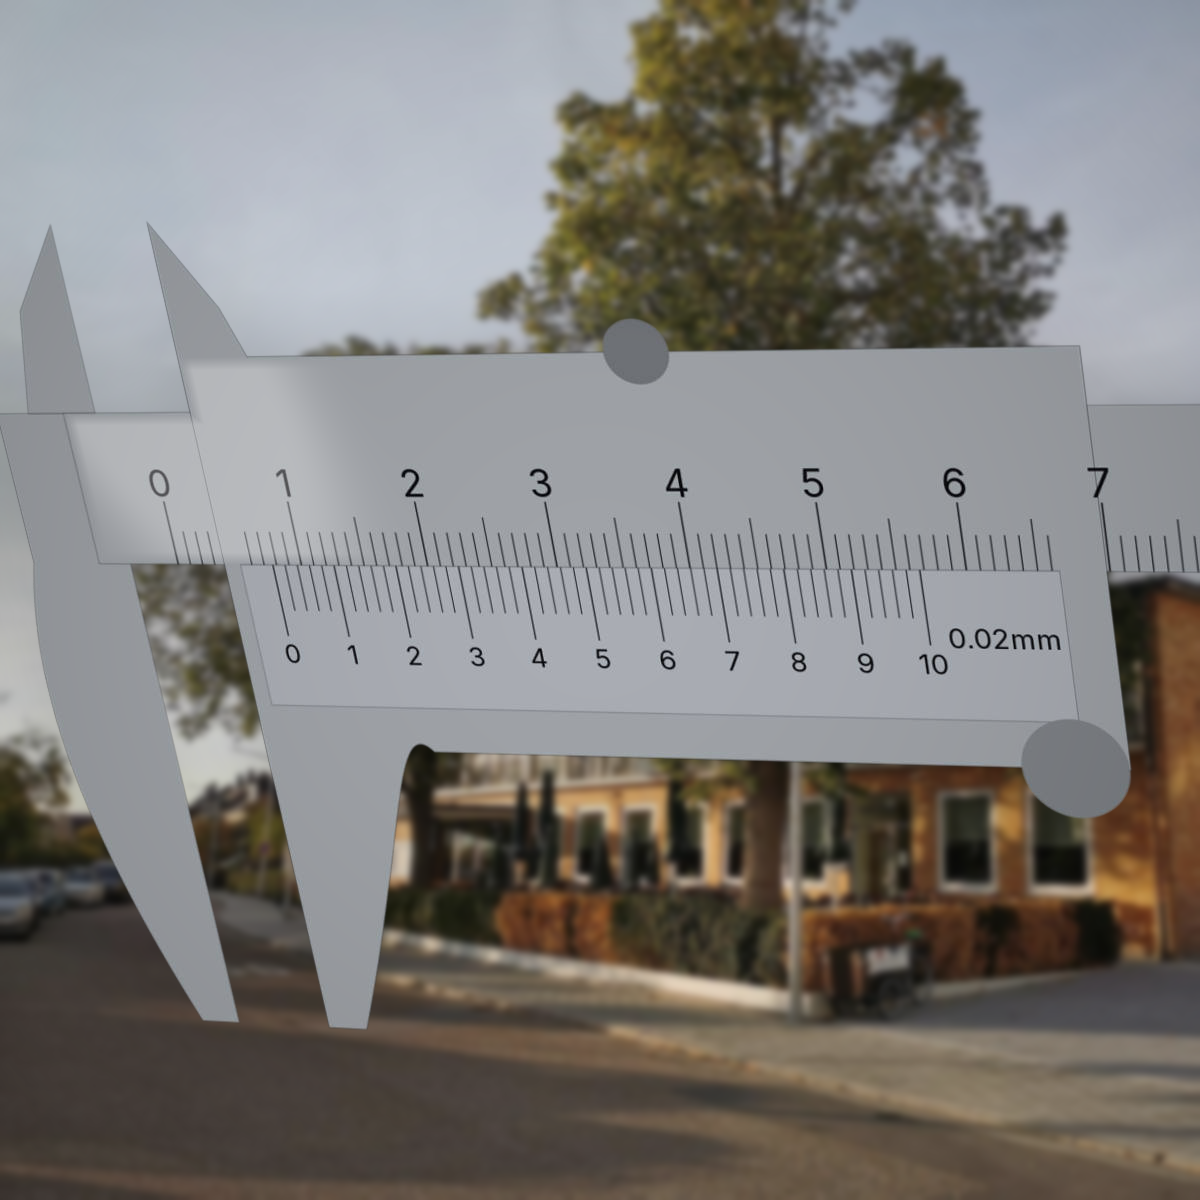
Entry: 7.7mm
